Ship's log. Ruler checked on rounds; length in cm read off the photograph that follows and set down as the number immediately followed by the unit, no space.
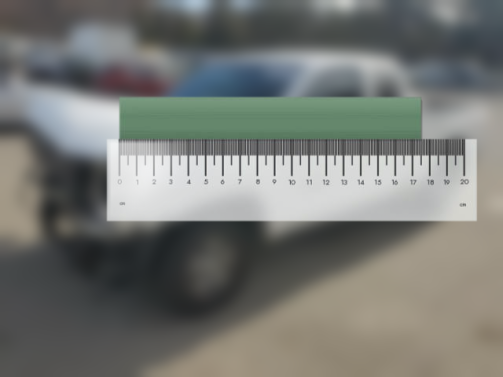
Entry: 17.5cm
